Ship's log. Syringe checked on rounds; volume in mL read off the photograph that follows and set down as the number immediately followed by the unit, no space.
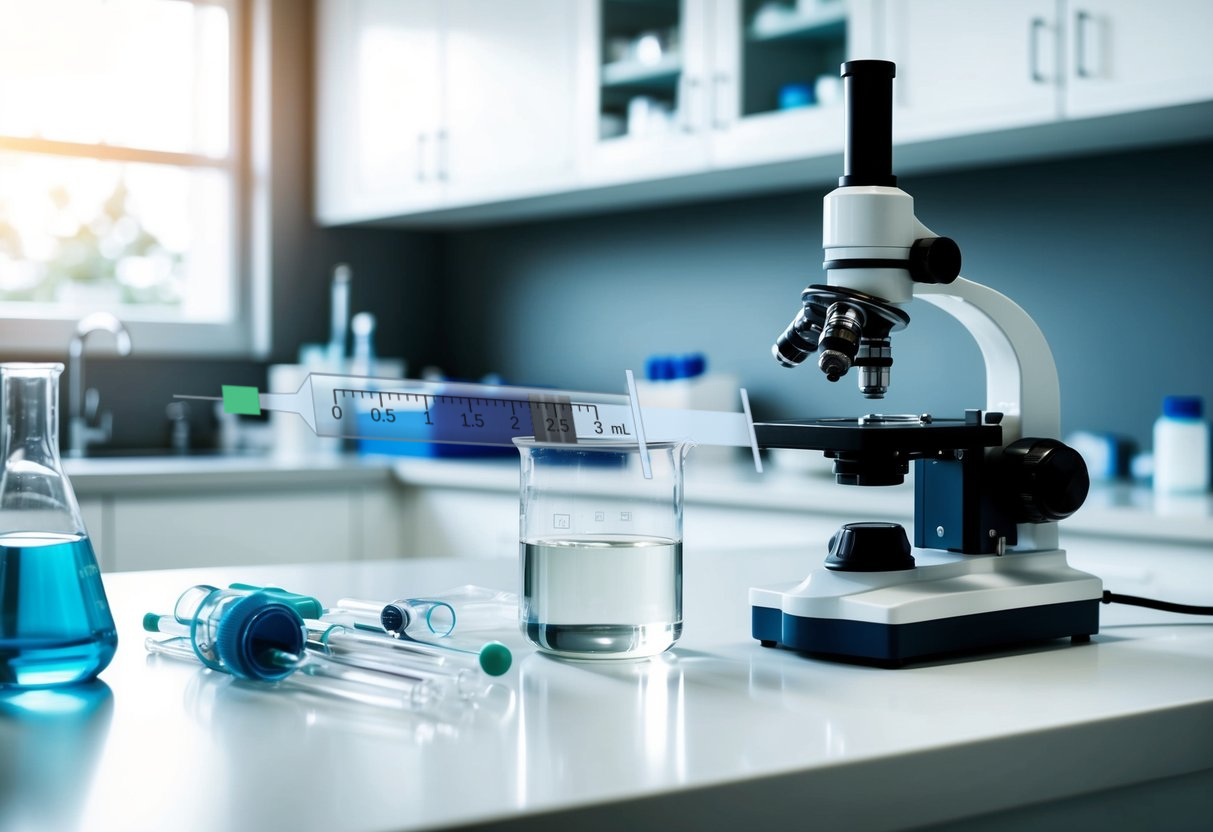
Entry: 2.2mL
